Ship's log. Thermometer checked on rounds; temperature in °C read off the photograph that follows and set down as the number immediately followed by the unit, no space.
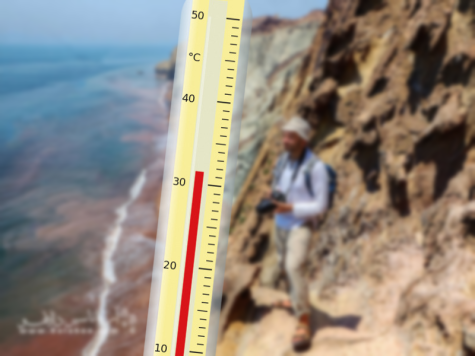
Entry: 31.5°C
